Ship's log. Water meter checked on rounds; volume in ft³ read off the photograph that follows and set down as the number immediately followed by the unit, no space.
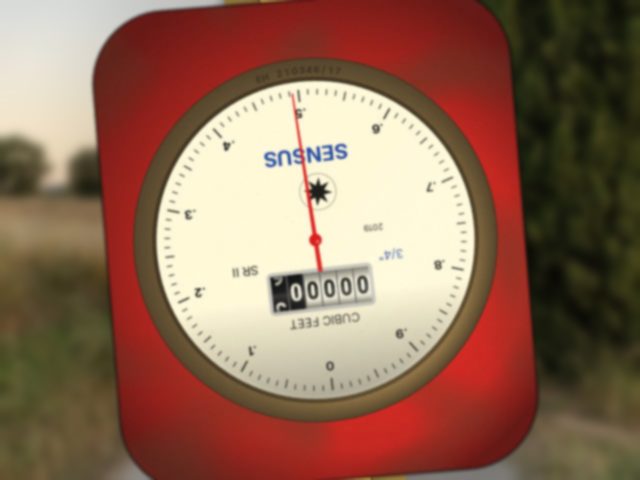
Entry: 5.49ft³
